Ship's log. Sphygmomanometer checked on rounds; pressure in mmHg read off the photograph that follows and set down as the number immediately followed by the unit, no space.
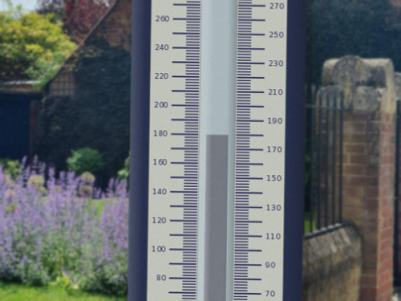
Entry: 180mmHg
